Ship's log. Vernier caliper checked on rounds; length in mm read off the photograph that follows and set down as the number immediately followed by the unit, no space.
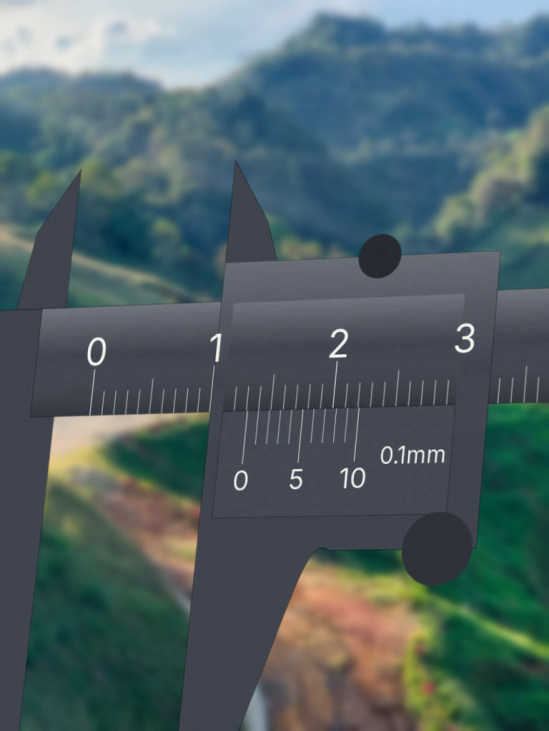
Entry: 13.1mm
